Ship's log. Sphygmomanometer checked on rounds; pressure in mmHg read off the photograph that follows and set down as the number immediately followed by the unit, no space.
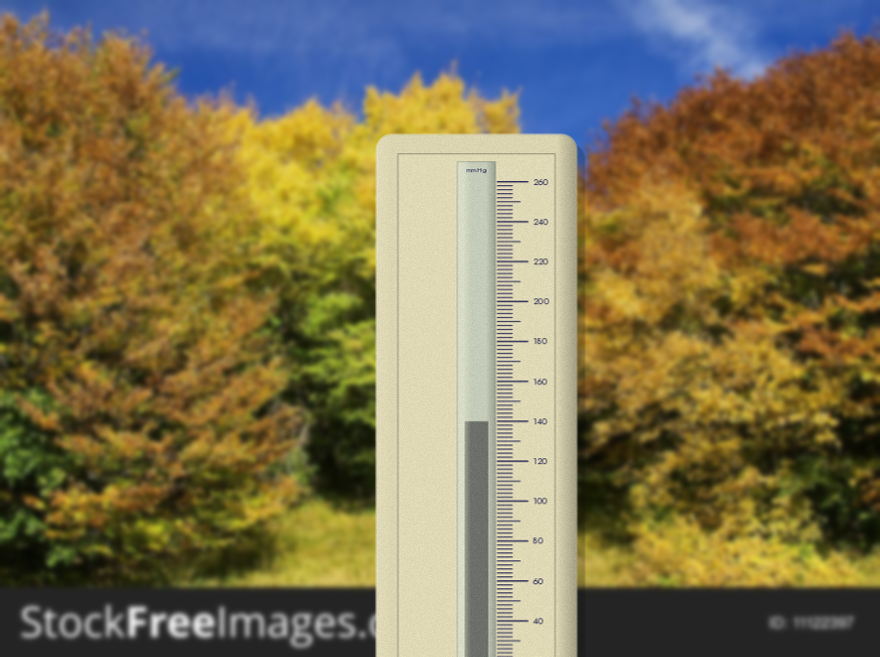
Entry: 140mmHg
